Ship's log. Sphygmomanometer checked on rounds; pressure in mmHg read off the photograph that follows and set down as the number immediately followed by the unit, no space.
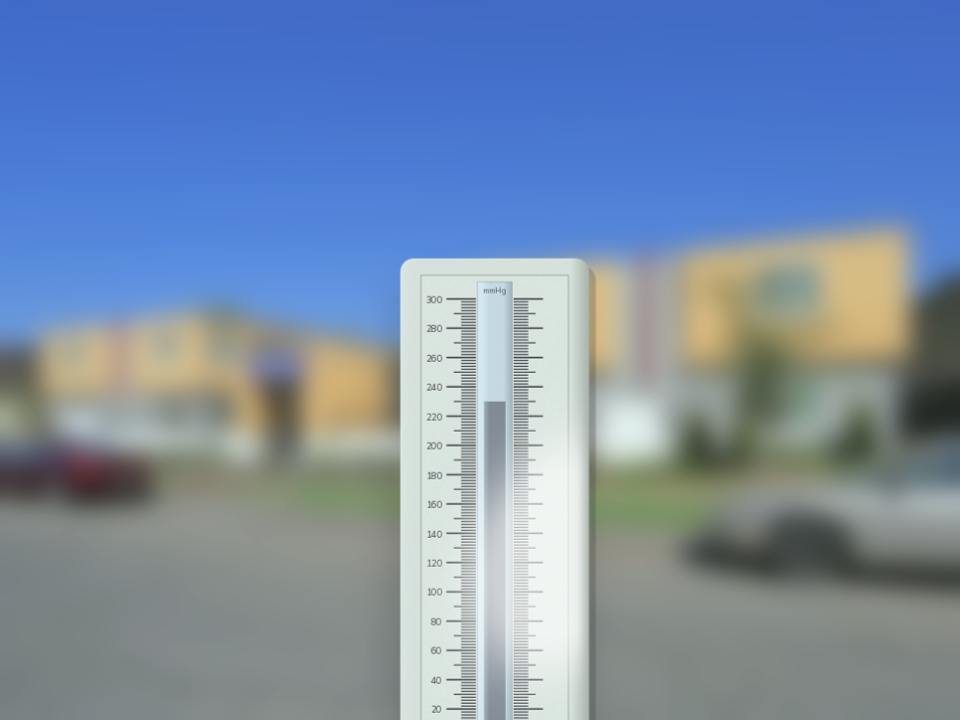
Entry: 230mmHg
